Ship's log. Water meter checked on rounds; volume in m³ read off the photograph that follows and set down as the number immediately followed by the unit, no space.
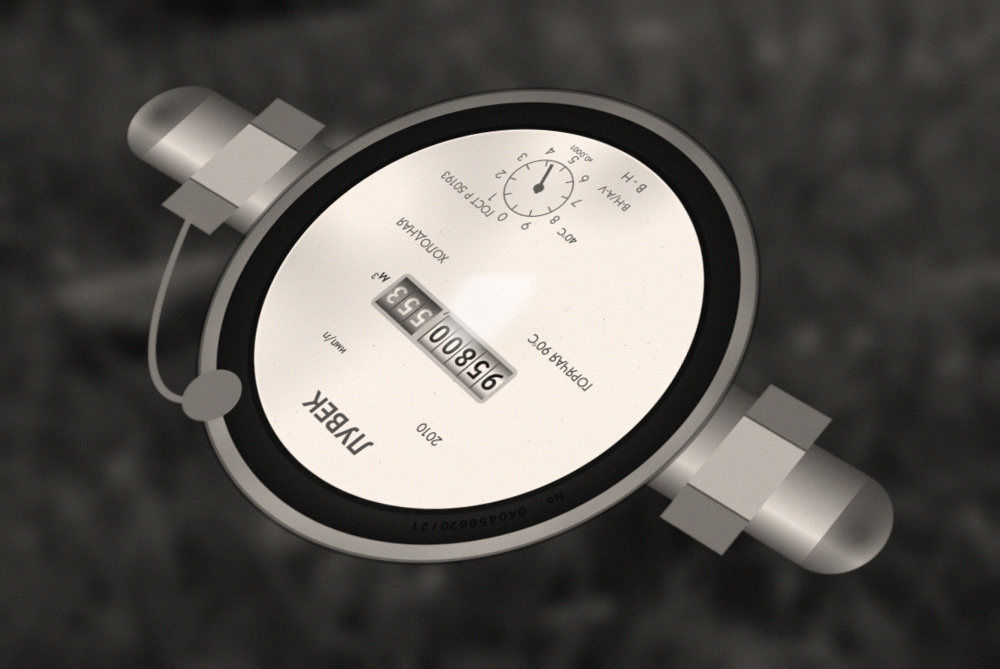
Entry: 95800.5534m³
